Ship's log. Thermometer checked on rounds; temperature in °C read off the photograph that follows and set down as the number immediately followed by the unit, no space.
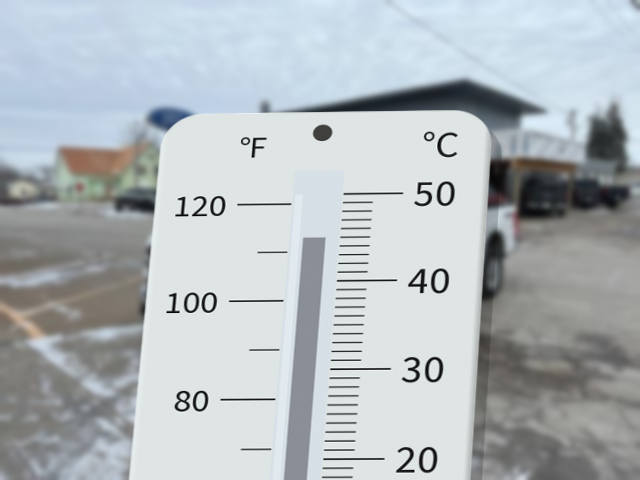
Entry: 45°C
